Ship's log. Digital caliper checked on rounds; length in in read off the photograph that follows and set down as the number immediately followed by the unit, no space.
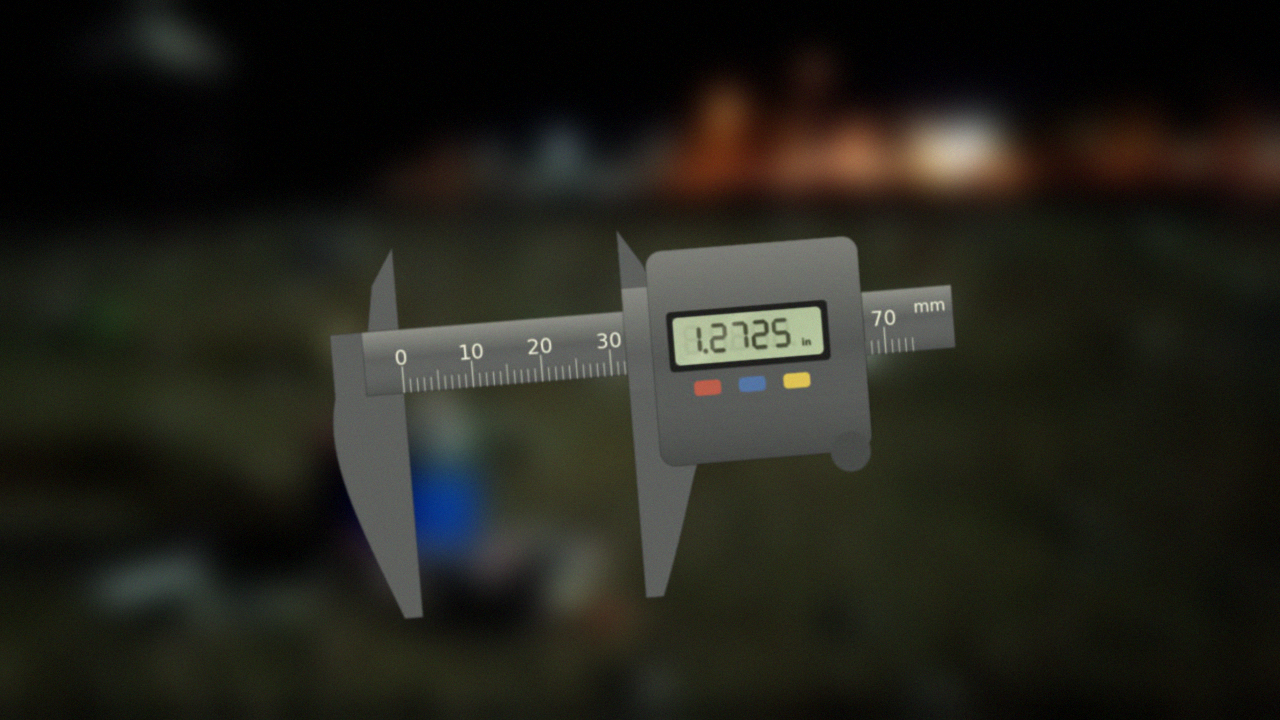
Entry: 1.2725in
